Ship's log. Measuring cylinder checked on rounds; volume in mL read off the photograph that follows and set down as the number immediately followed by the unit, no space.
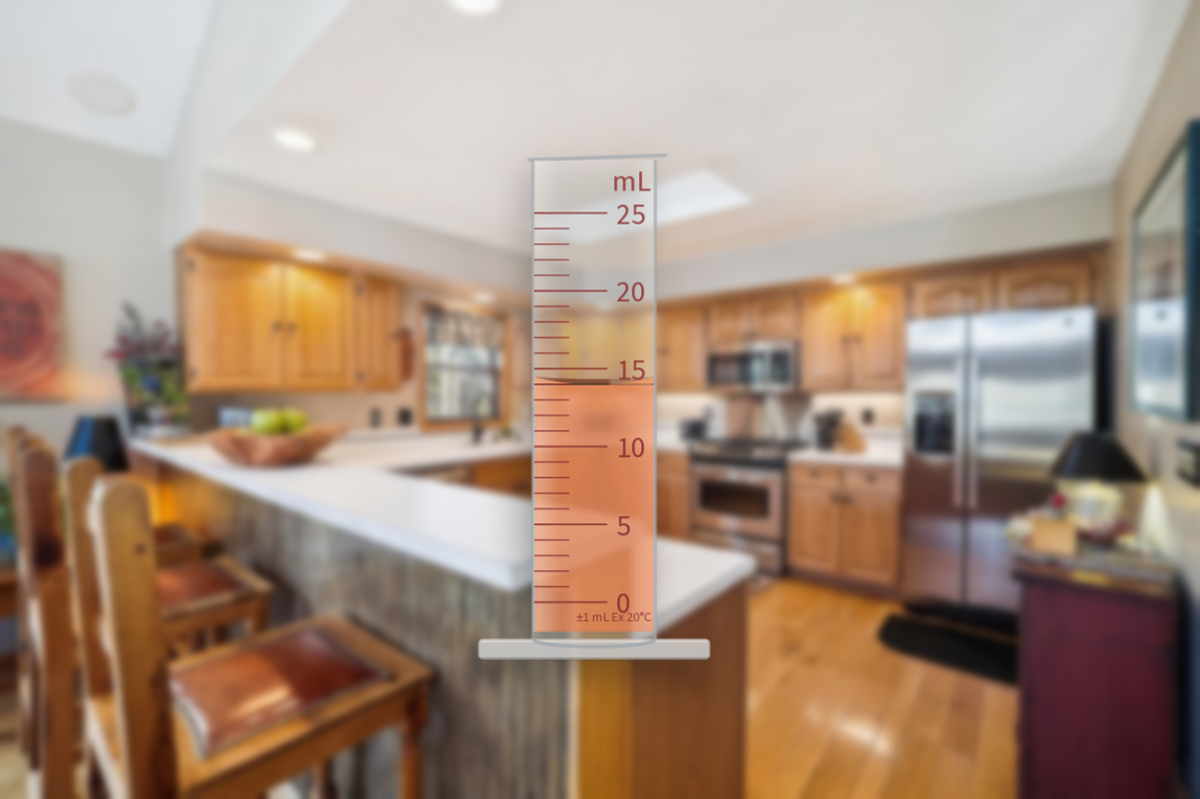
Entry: 14mL
